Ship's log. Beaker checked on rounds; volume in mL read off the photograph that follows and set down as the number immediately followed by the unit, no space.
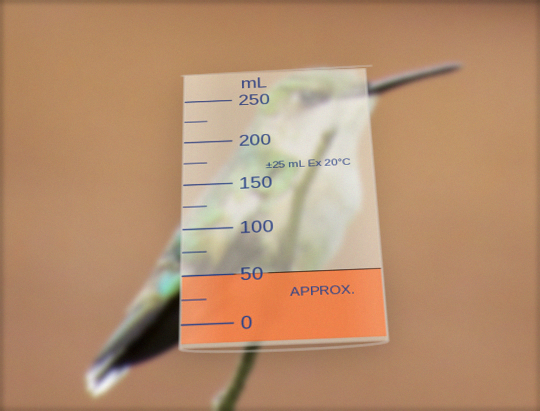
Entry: 50mL
